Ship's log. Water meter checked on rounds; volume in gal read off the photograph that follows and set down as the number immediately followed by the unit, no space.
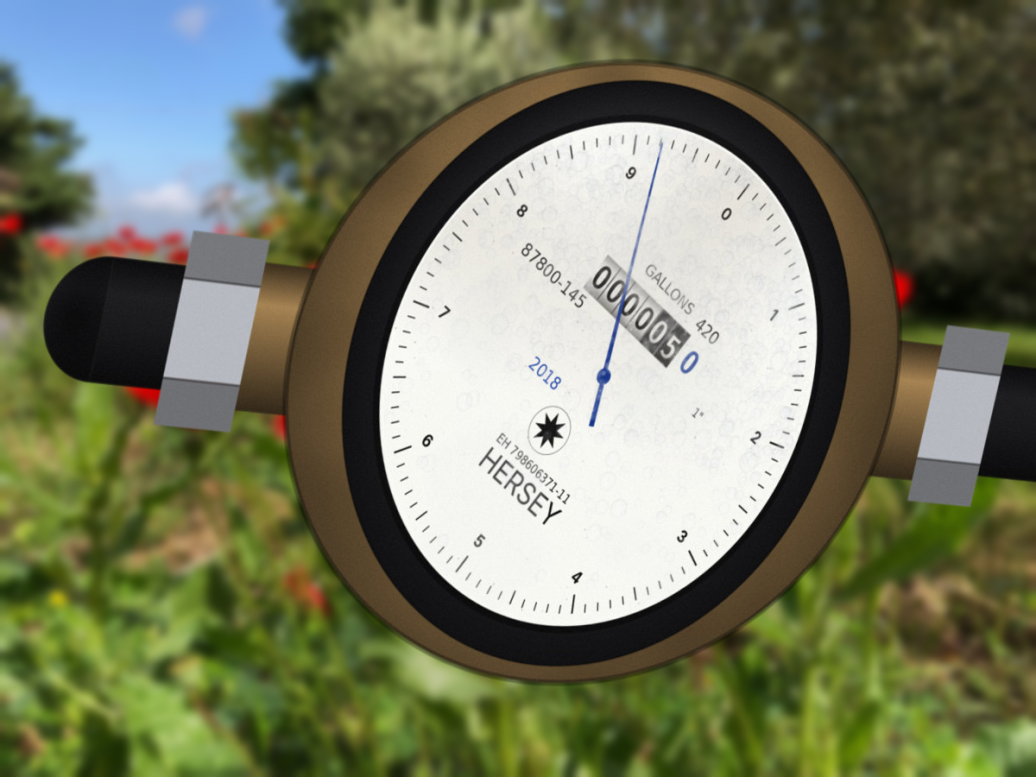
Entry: 49.2gal
